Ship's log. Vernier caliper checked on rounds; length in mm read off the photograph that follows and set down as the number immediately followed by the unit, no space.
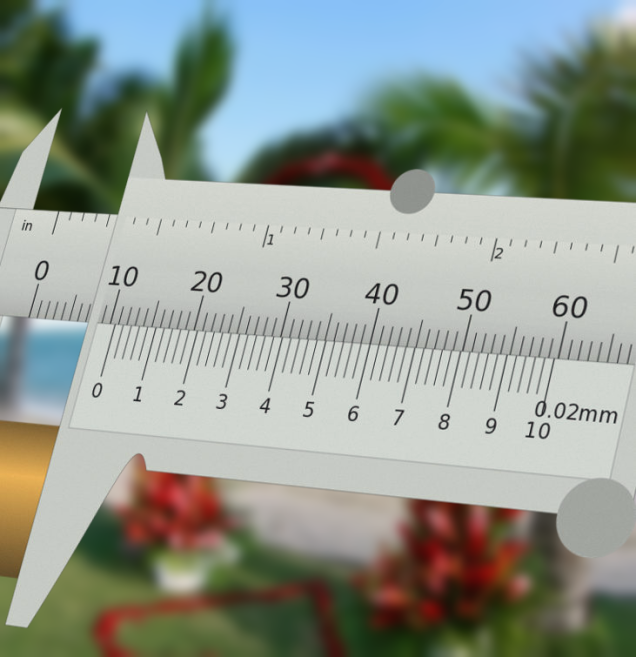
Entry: 10.6mm
